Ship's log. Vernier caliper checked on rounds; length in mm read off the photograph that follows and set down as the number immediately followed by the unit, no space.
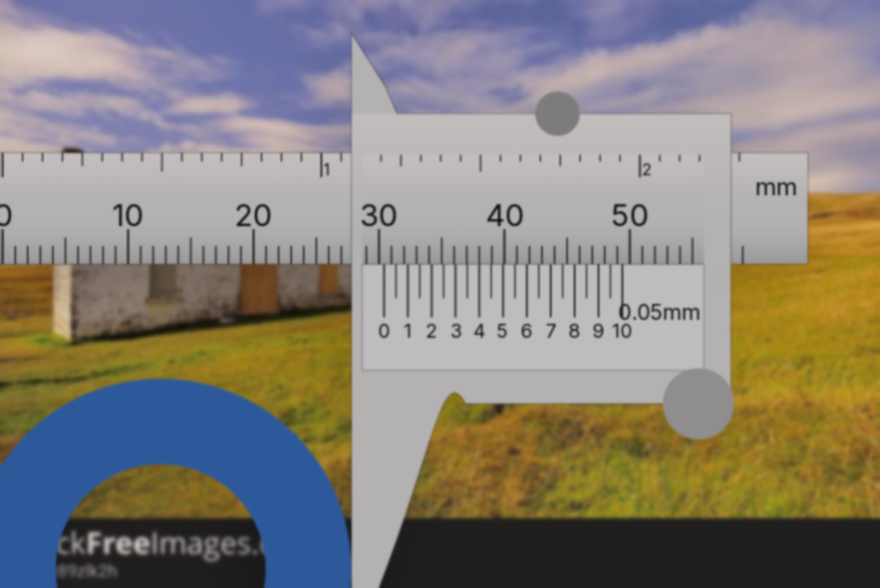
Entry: 30.4mm
